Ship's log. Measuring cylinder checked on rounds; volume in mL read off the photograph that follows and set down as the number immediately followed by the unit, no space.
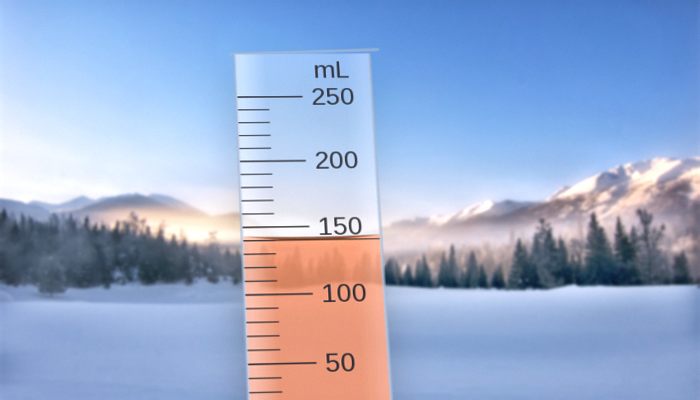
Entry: 140mL
